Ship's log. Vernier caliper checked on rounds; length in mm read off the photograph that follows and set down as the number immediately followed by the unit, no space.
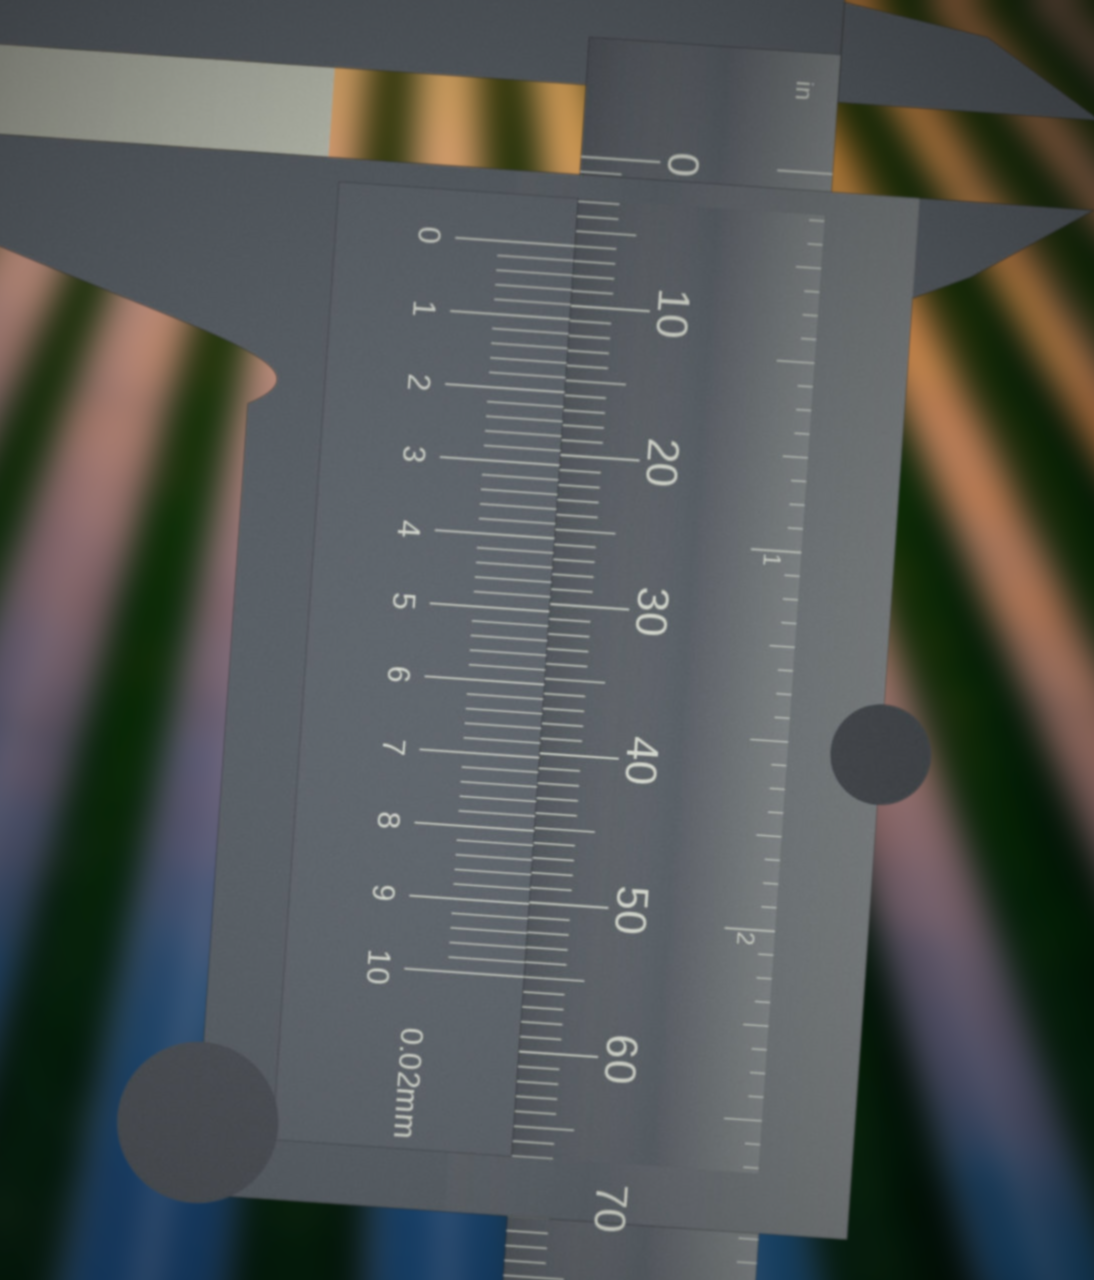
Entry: 6.0mm
